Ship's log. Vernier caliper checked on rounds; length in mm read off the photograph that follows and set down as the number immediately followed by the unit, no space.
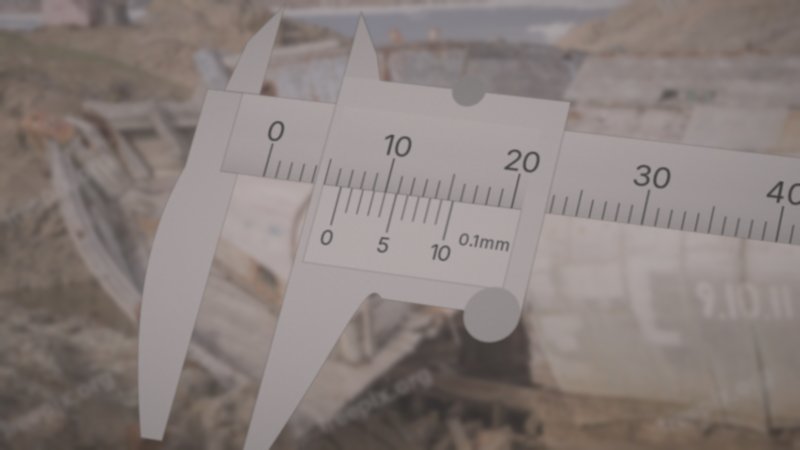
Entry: 6.4mm
